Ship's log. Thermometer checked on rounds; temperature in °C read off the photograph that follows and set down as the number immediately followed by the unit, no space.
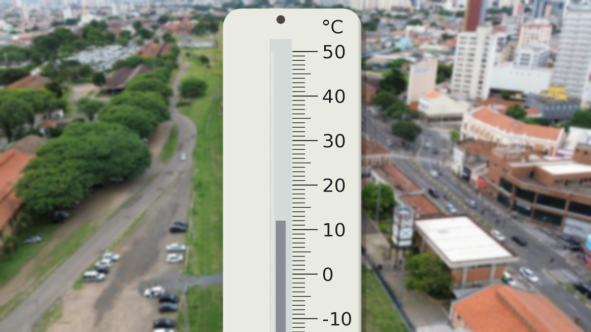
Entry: 12°C
